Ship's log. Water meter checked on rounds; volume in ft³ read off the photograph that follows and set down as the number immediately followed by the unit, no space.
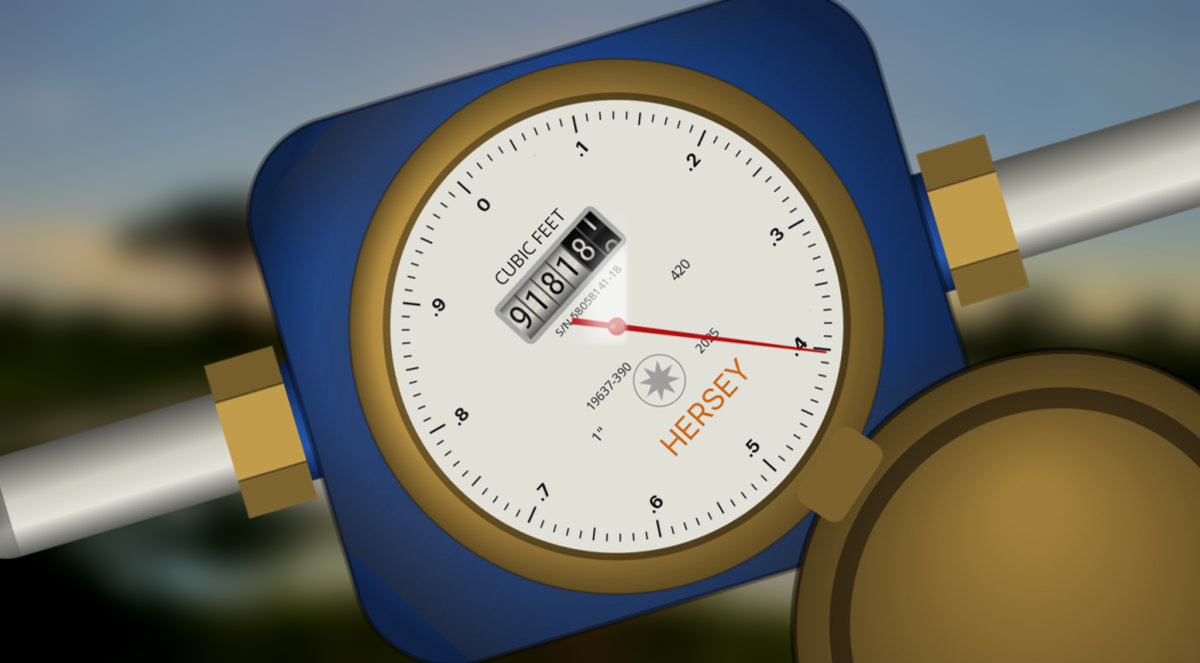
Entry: 918181.40ft³
